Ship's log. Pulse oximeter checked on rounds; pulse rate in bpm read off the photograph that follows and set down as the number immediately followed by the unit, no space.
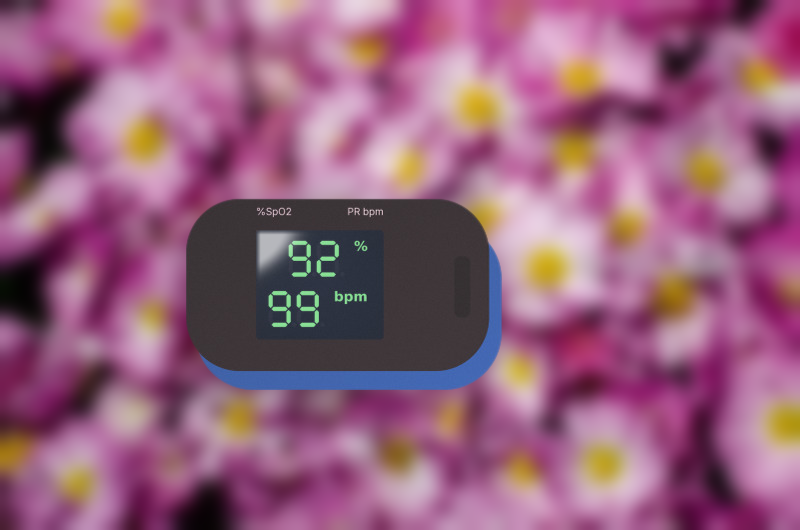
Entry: 99bpm
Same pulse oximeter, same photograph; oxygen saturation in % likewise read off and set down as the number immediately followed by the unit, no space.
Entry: 92%
